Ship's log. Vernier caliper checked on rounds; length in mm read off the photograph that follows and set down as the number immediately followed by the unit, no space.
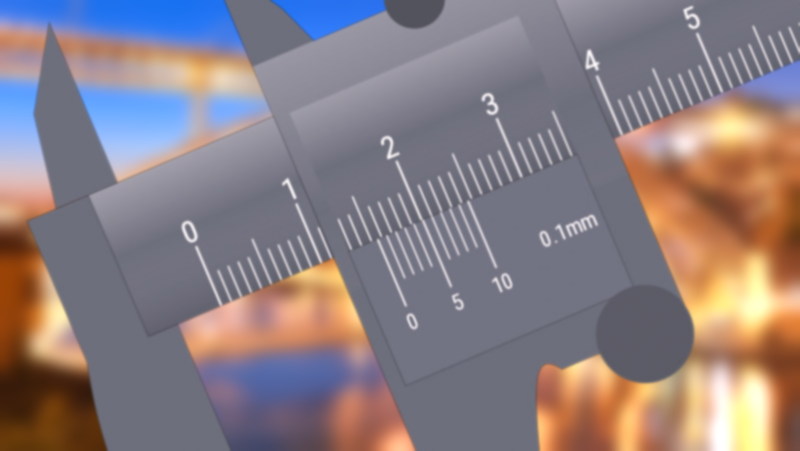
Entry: 15.6mm
